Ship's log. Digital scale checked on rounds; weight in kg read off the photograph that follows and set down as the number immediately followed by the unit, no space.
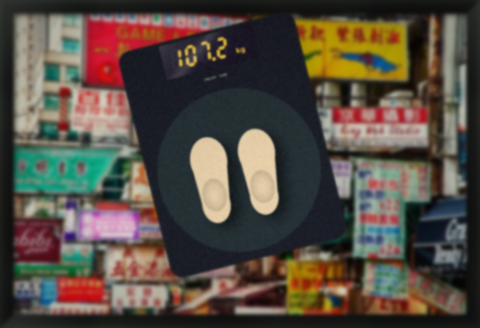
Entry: 107.2kg
